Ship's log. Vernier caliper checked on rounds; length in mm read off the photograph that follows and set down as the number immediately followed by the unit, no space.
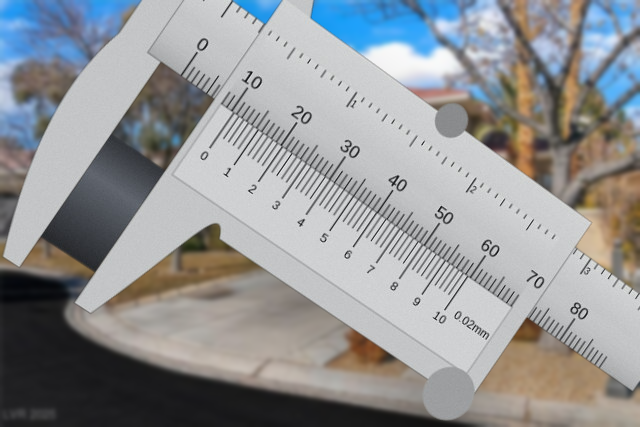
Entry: 10.5mm
